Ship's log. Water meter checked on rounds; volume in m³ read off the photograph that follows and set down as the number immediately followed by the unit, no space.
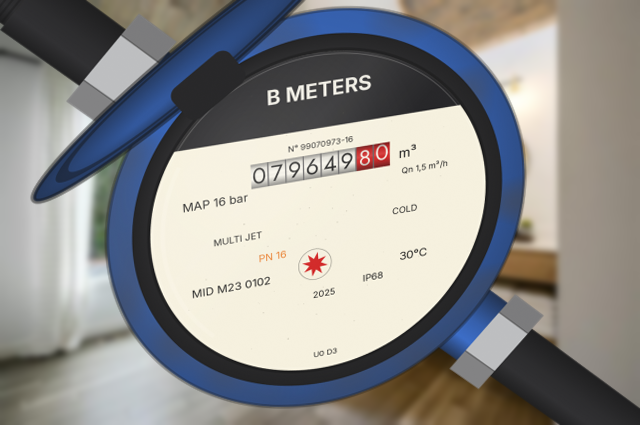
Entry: 79649.80m³
